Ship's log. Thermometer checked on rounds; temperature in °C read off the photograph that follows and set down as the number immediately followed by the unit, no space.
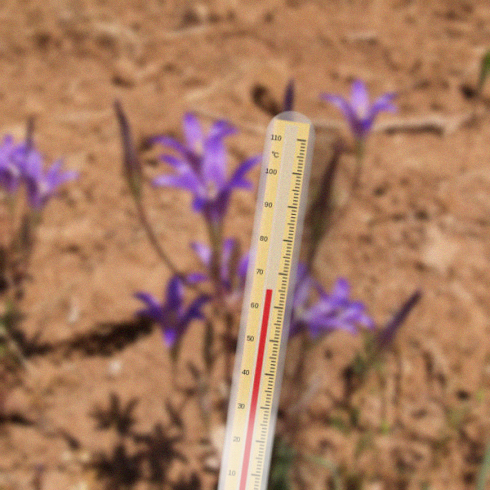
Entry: 65°C
